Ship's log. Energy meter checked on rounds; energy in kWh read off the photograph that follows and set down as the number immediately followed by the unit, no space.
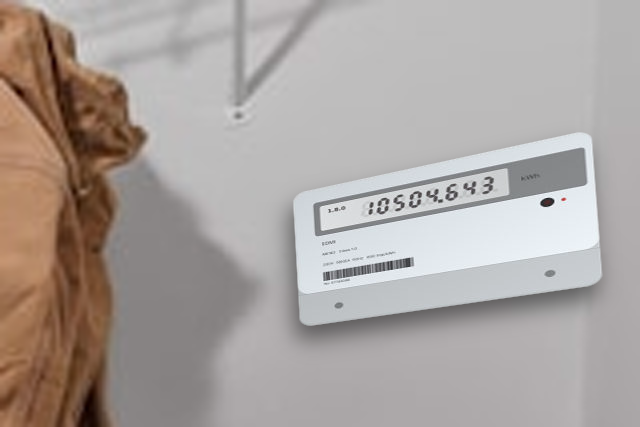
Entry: 10504.643kWh
